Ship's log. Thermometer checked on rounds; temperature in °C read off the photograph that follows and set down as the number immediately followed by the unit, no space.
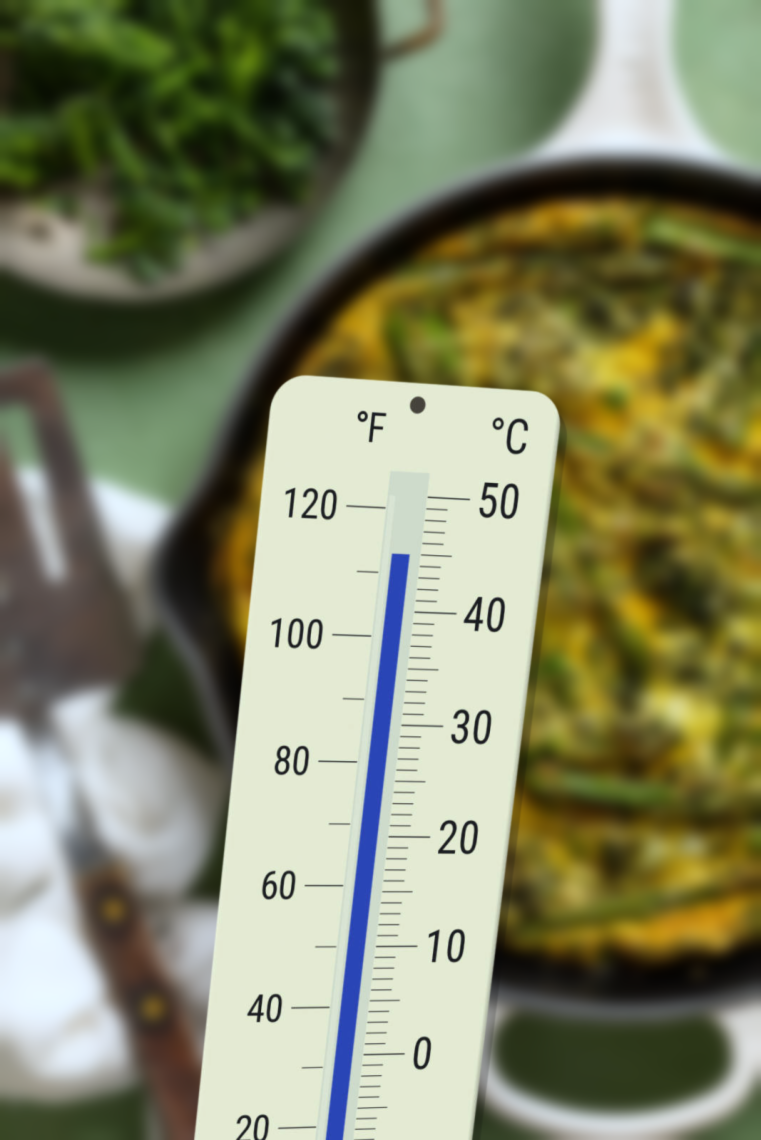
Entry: 45°C
